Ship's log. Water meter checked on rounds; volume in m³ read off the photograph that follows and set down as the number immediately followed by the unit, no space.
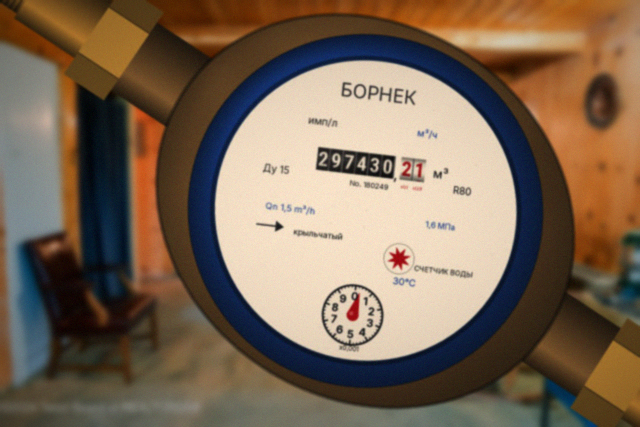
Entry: 297430.210m³
